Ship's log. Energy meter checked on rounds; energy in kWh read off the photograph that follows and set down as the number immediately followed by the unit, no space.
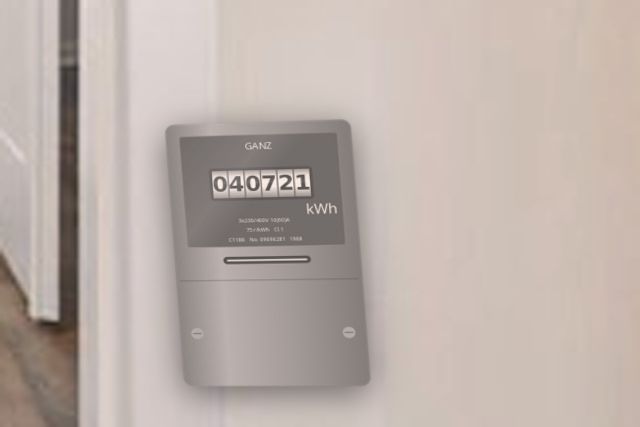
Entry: 40721kWh
